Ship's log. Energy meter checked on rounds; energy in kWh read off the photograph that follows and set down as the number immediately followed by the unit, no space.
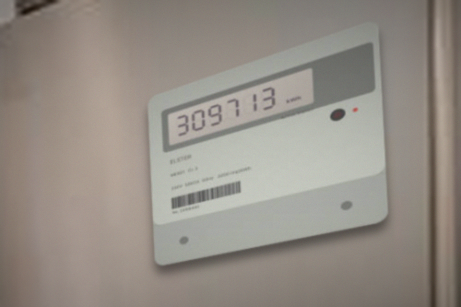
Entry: 309713kWh
